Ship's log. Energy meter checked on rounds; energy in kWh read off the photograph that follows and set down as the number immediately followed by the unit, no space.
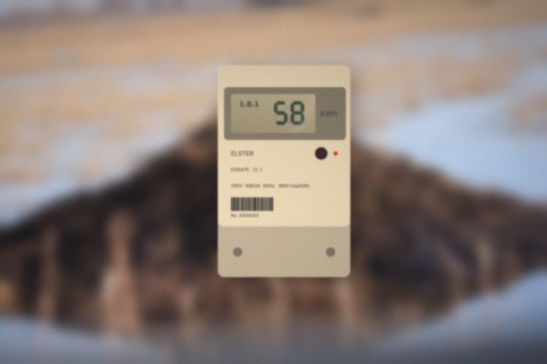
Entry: 58kWh
